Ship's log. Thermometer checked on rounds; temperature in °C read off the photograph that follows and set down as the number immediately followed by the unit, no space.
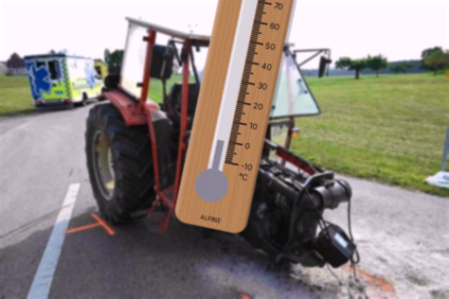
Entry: 0°C
